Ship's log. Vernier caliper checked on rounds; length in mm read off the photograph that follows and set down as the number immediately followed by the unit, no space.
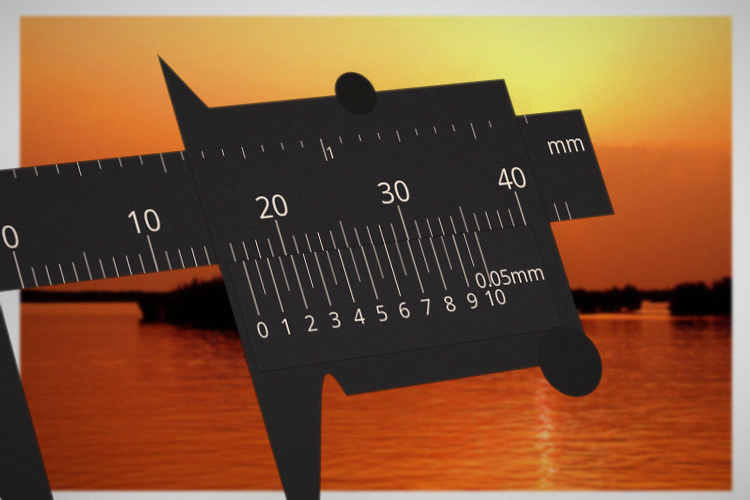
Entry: 16.6mm
